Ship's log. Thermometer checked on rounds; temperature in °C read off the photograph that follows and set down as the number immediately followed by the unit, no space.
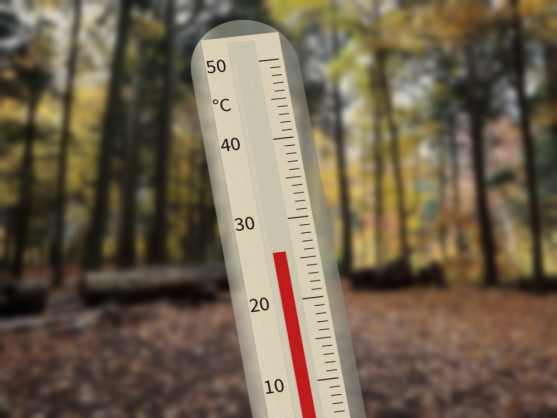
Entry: 26°C
